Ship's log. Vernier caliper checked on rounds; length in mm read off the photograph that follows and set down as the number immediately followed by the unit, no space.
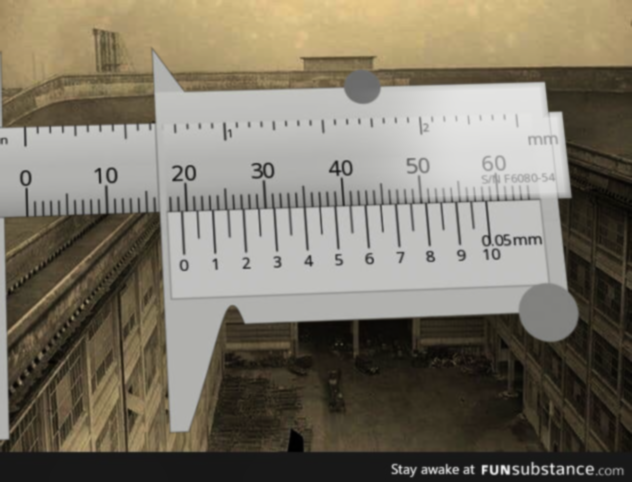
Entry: 19.4mm
